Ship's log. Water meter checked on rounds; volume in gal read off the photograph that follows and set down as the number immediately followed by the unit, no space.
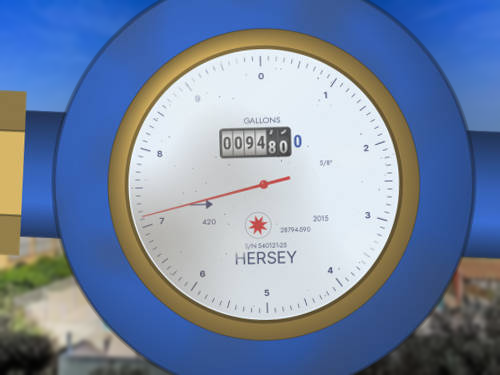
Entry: 94797.1gal
